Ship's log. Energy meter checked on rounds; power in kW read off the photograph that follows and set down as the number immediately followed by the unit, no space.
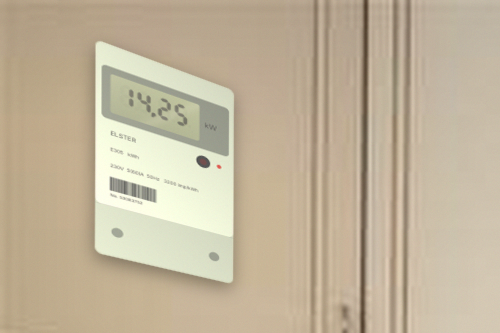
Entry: 14.25kW
